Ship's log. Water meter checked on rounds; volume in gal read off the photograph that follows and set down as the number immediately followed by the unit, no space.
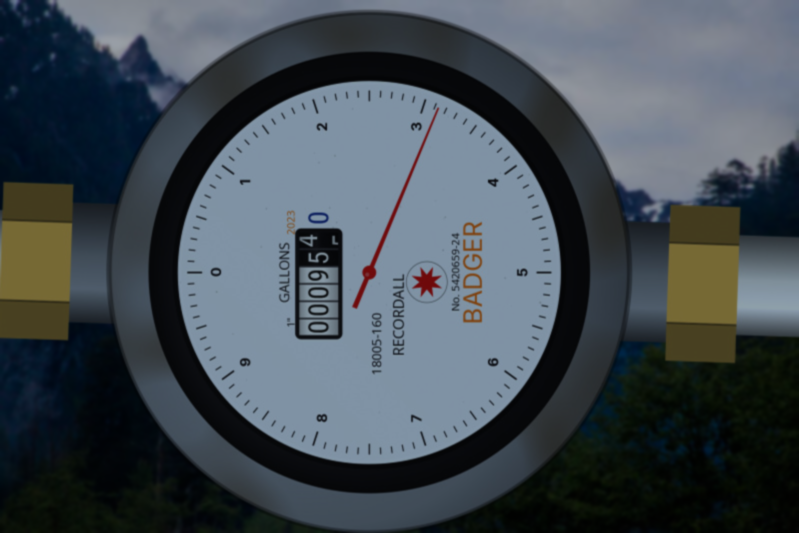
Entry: 9543.1gal
